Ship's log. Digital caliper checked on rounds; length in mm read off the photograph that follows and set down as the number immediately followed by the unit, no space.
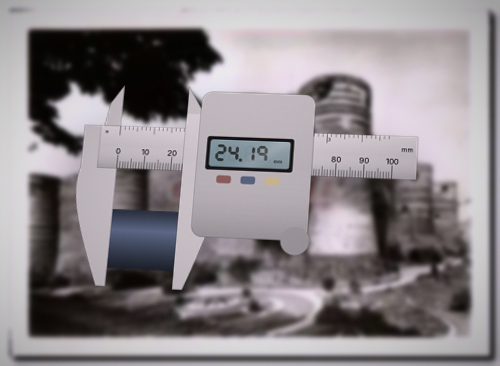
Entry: 24.19mm
